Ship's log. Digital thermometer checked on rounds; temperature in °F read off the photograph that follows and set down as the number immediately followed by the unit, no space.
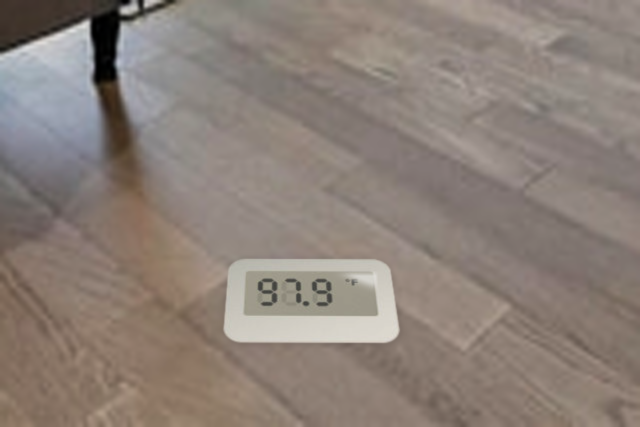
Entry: 97.9°F
